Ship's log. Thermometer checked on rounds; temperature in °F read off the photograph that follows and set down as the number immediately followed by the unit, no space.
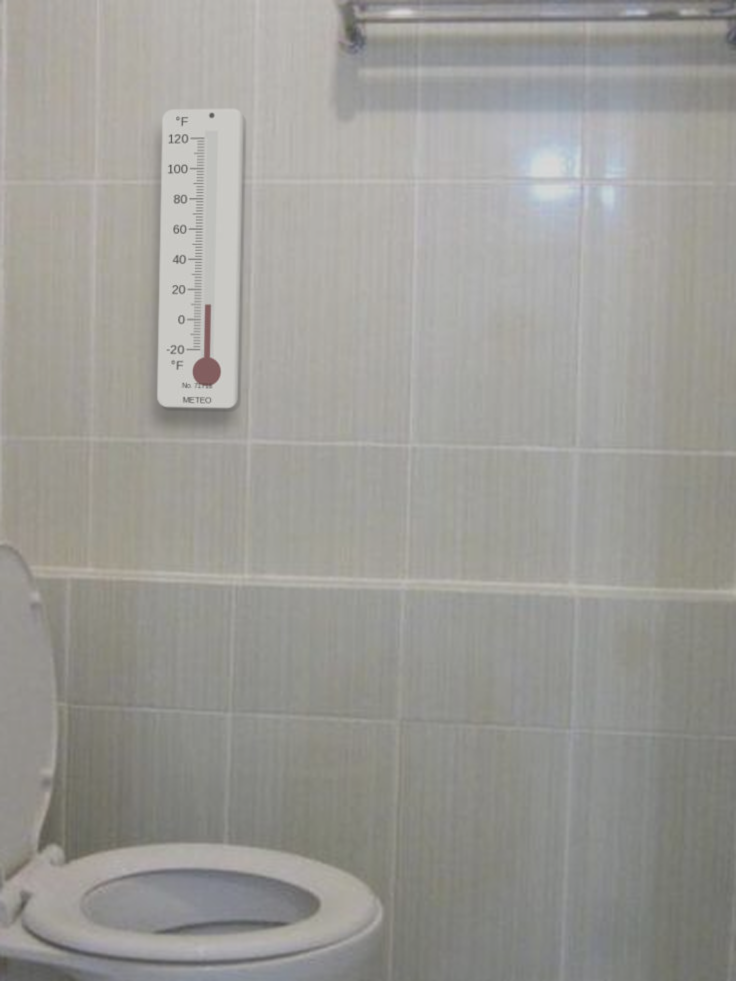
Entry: 10°F
